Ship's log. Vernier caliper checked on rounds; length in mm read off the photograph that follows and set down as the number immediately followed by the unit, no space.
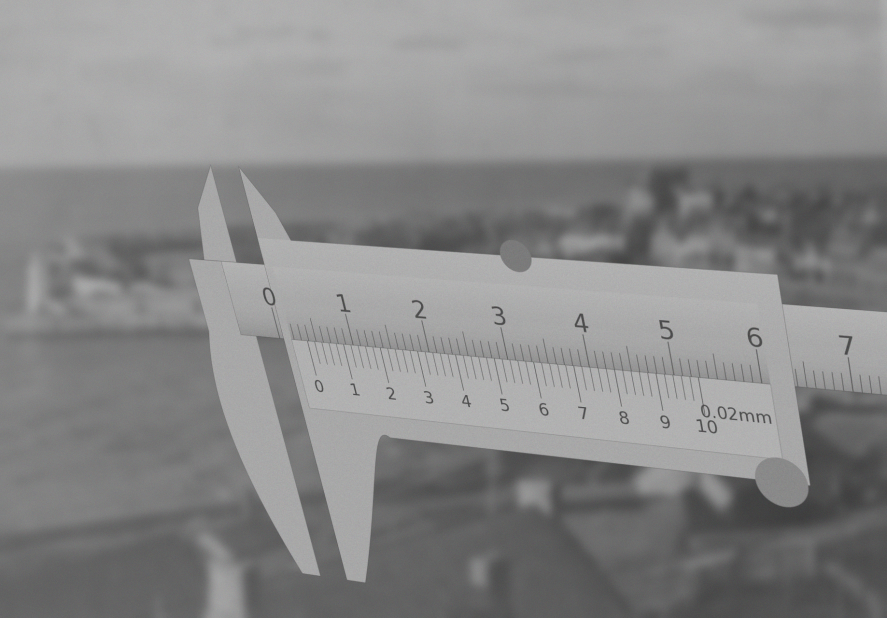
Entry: 3.8mm
